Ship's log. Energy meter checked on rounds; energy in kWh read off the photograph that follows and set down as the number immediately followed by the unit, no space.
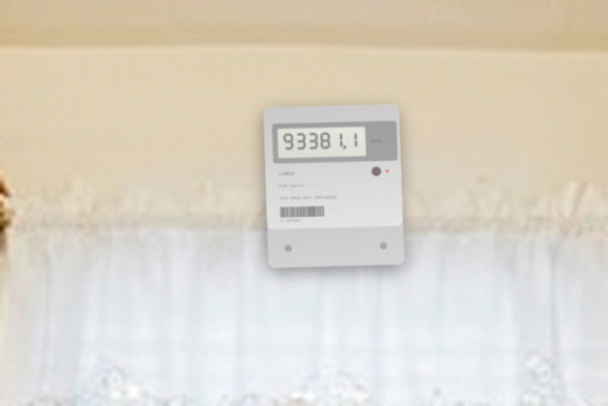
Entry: 93381.1kWh
